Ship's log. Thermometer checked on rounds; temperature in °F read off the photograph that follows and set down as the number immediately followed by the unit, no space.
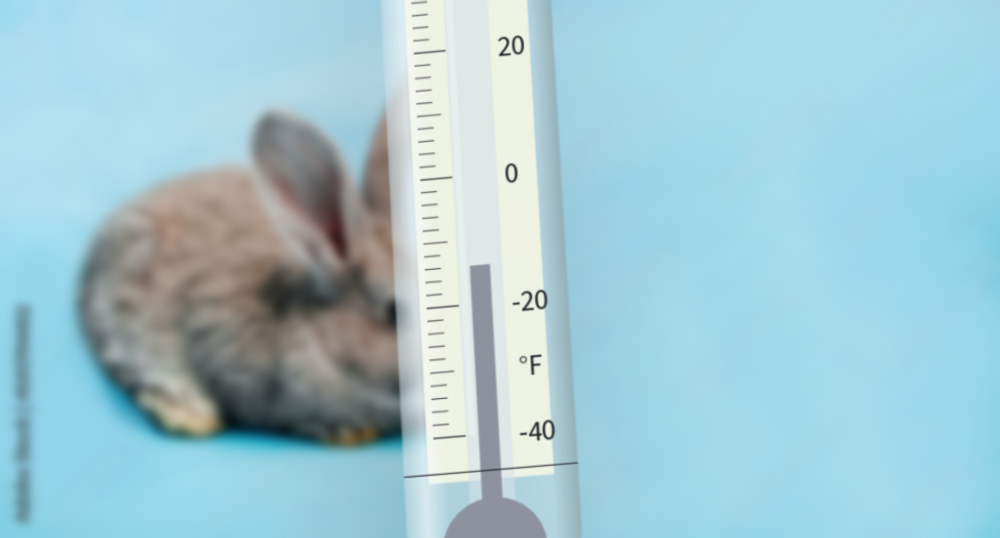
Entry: -14°F
